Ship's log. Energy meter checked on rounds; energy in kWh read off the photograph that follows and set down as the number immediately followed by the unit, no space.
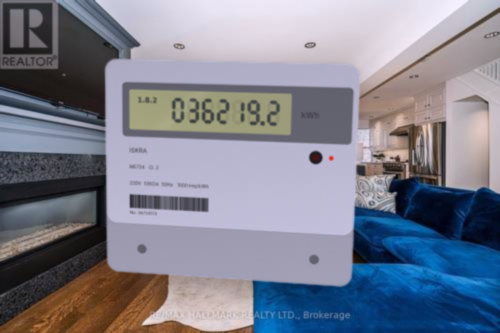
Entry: 36219.2kWh
